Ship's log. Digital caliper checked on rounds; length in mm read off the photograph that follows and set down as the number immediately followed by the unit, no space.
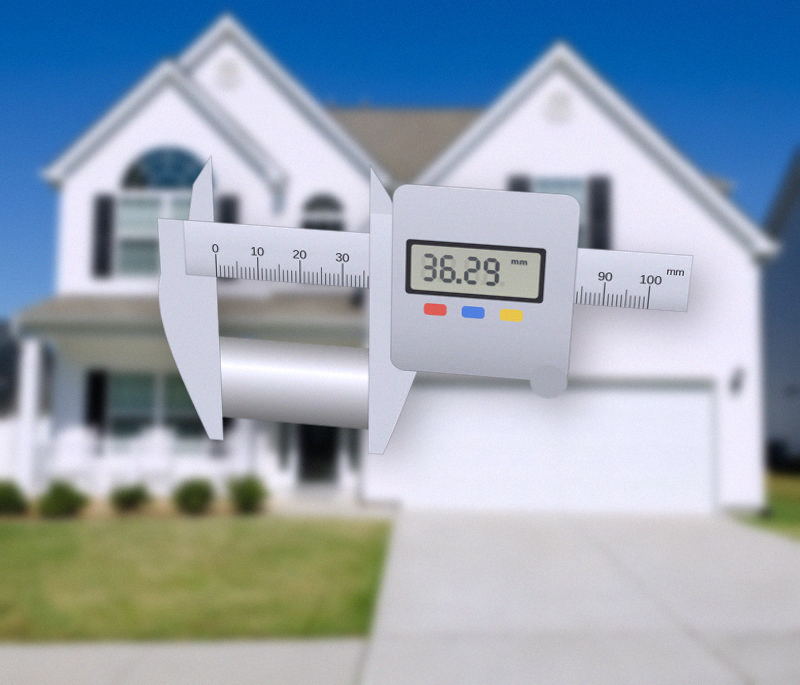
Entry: 36.29mm
